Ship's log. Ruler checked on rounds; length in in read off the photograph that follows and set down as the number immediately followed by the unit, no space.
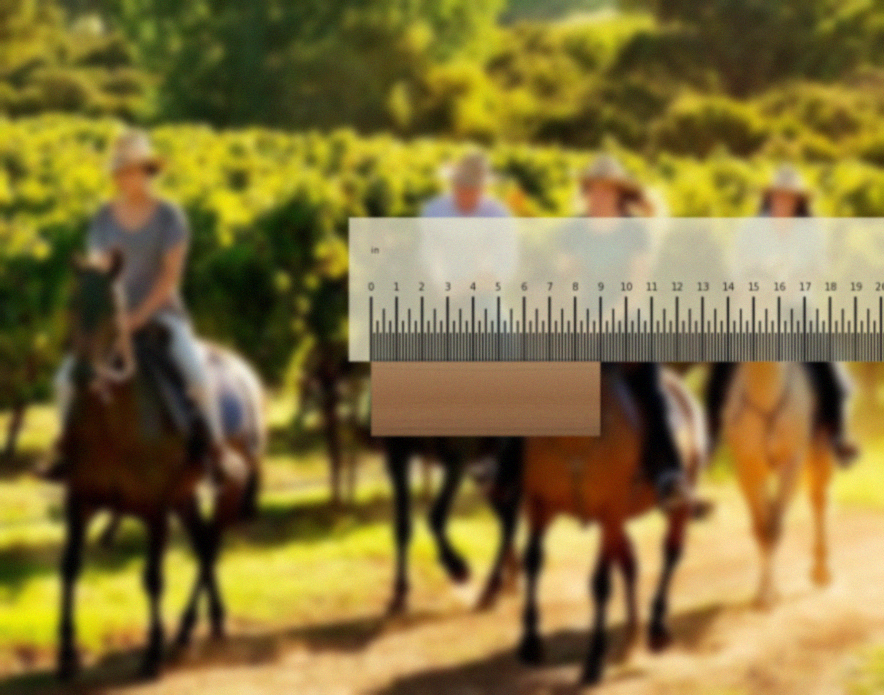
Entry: 9in
